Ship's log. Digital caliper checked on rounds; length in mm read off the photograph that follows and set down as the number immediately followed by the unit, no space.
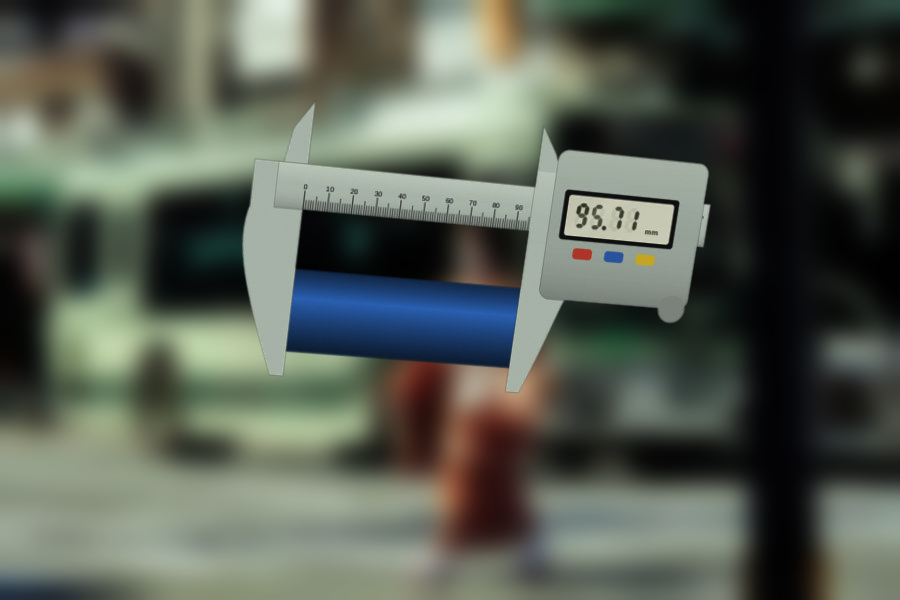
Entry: 95.71mm
